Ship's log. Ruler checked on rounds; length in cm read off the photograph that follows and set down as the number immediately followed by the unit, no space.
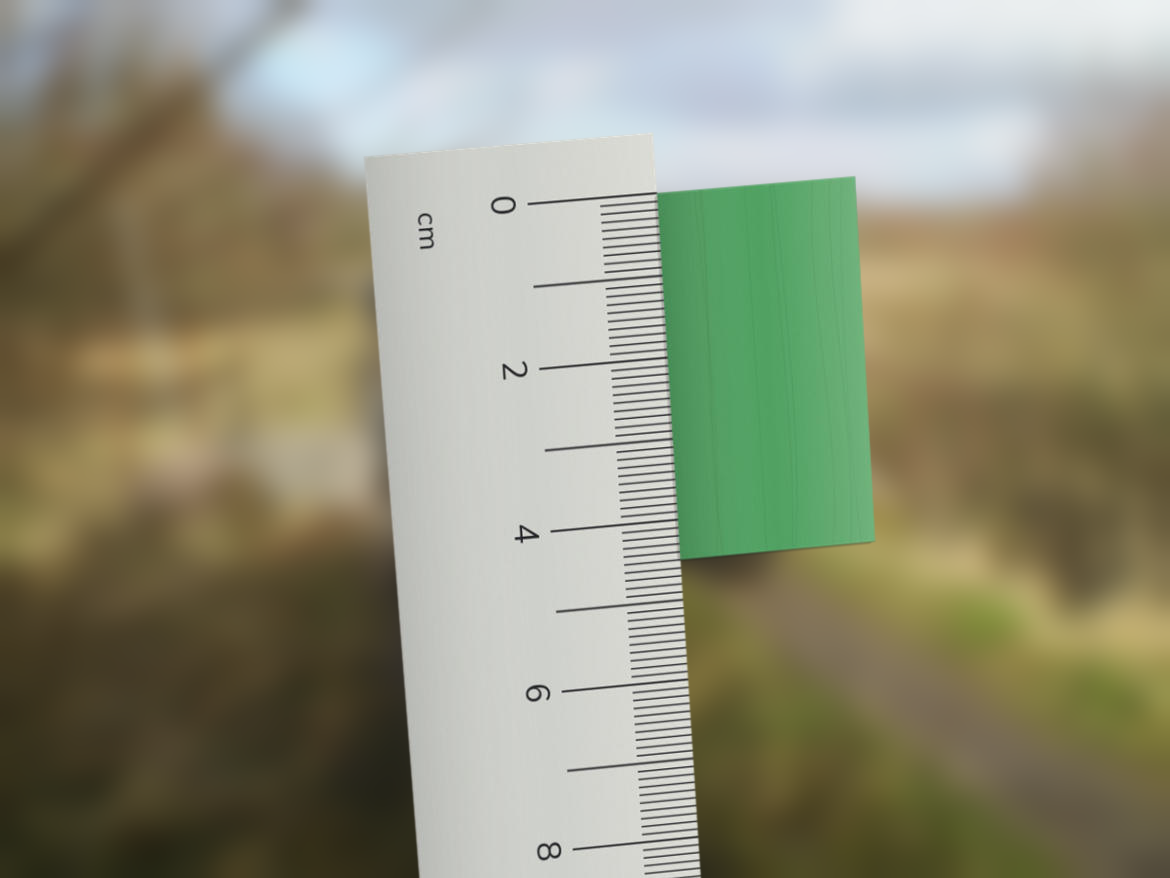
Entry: 4.5cm
